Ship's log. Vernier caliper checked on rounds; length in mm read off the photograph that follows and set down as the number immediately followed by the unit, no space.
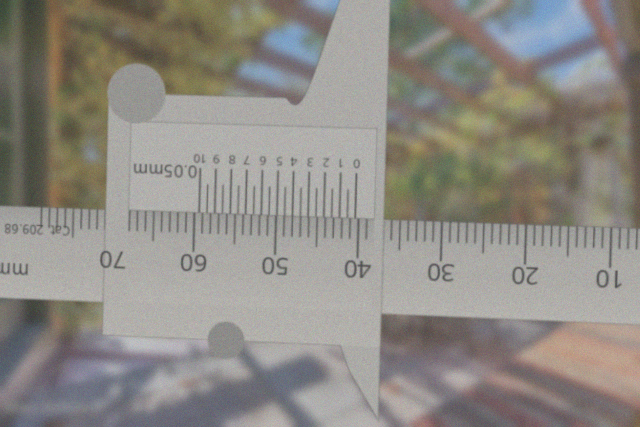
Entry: 40.4mm
